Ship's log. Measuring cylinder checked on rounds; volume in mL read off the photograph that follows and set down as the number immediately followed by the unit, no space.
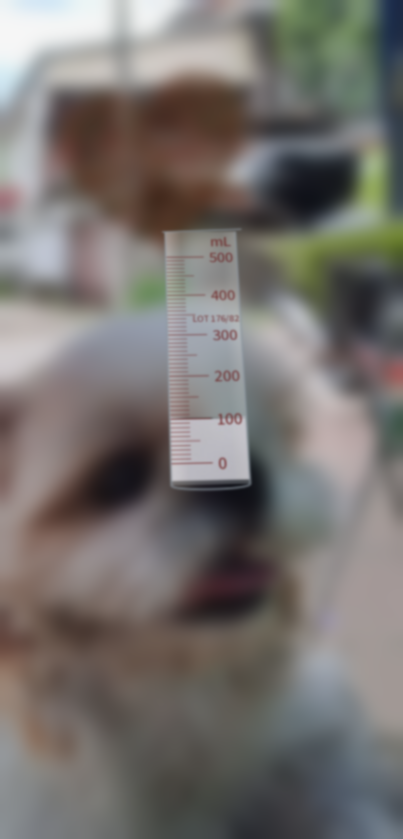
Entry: 100mL
